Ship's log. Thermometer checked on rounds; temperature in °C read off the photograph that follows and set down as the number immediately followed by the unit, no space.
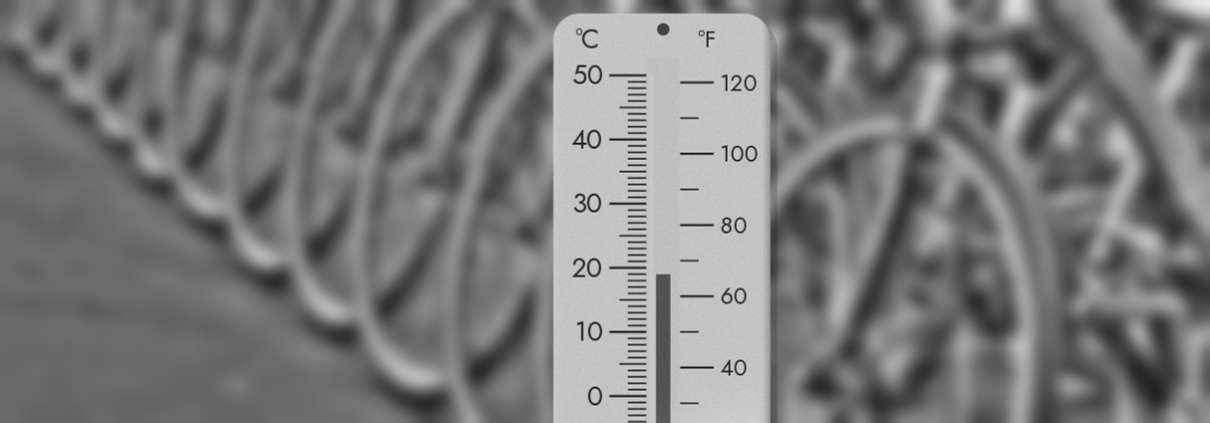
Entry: 19°C
